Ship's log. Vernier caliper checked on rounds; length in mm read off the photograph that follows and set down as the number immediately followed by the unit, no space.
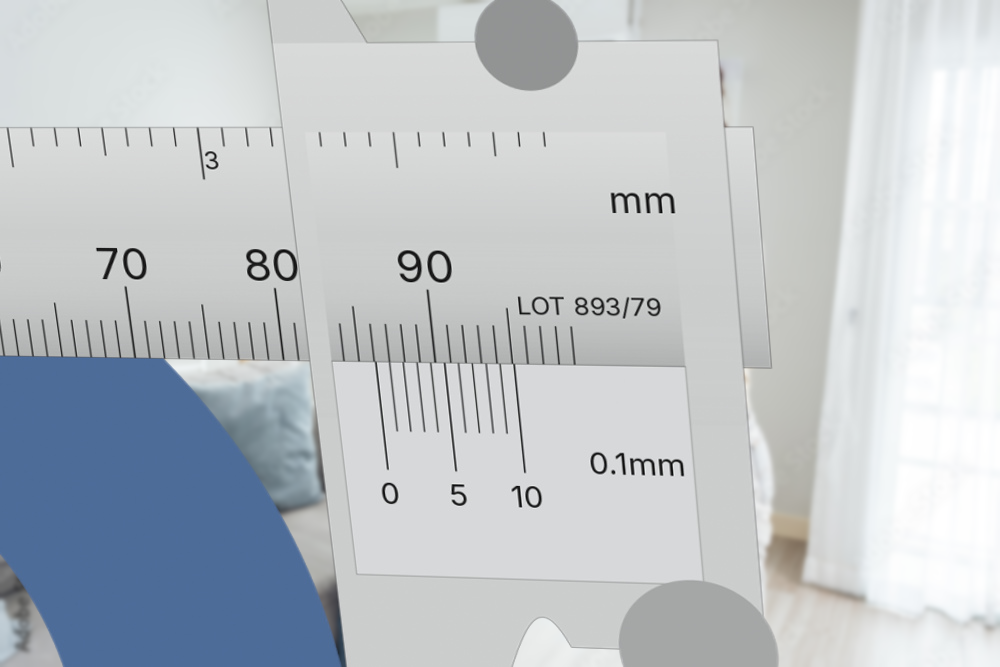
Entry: 86.1mm
